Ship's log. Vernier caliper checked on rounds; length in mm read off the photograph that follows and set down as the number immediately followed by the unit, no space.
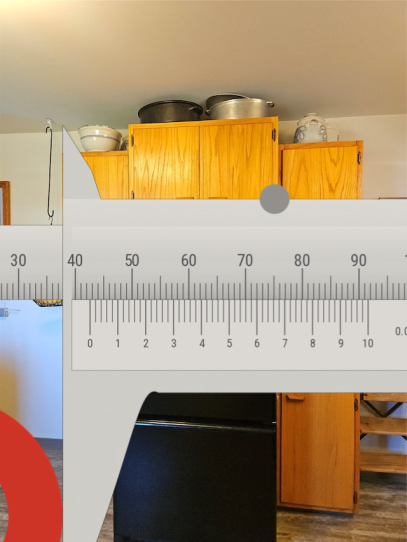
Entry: 42.6mm
